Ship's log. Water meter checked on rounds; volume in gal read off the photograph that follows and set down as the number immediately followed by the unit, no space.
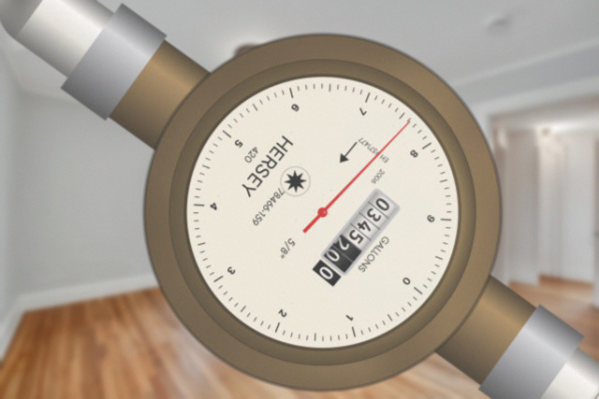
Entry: 345197.6gal
